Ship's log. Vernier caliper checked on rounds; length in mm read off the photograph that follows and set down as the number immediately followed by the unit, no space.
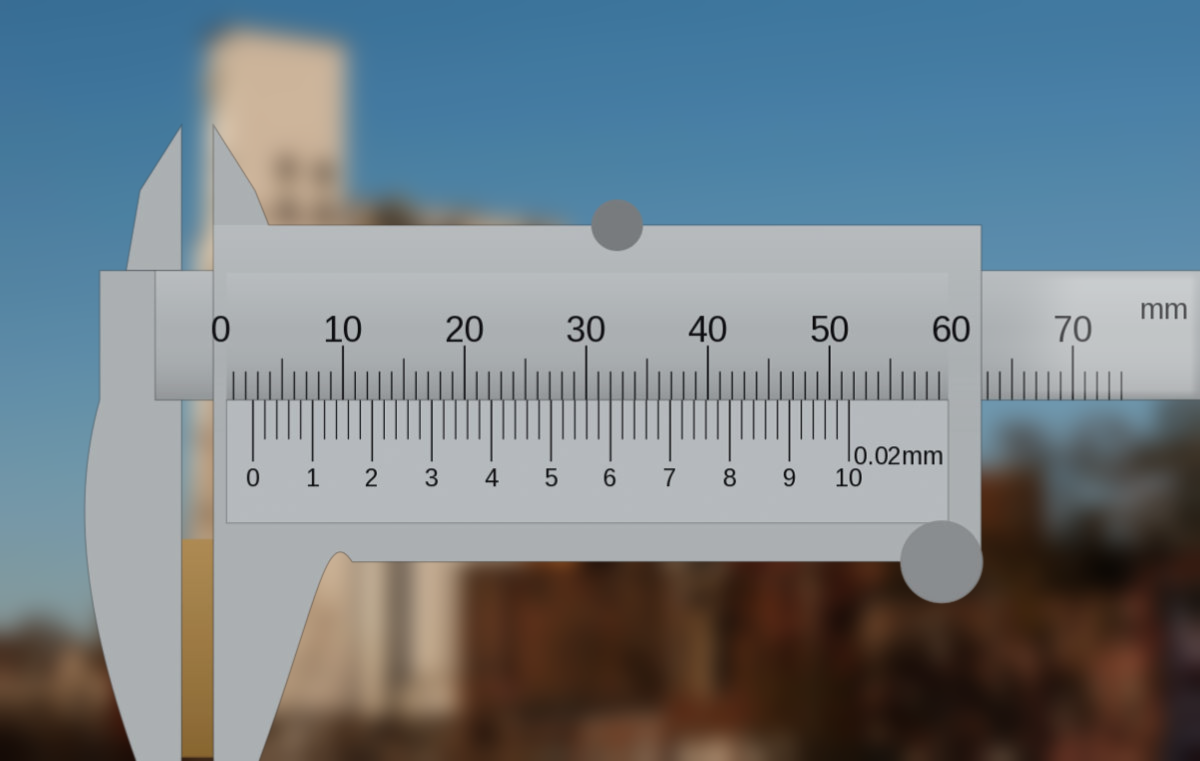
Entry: 2.6mm
